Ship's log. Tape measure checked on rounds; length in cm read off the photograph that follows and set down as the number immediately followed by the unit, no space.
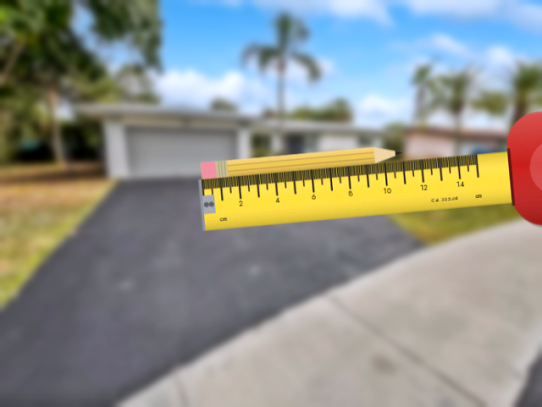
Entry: 11cm
